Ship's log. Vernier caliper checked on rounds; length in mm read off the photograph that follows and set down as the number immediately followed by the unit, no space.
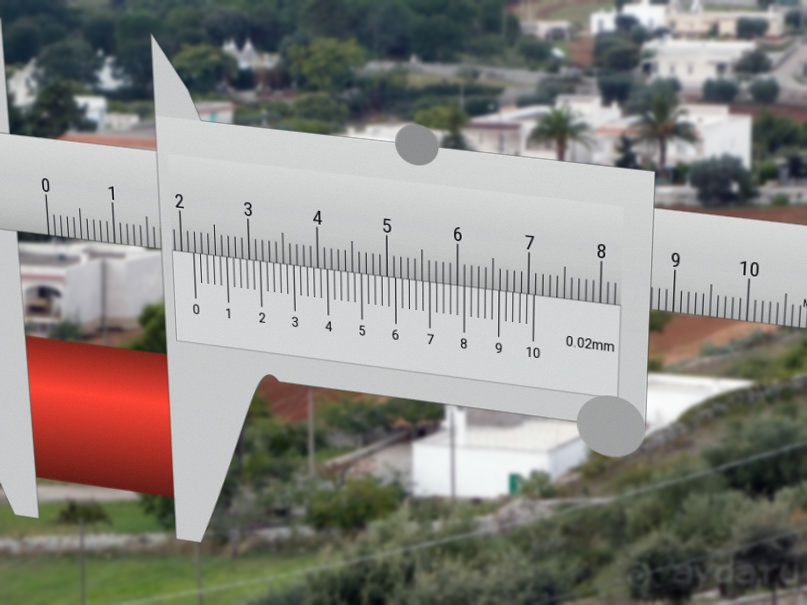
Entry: 21.8mm
